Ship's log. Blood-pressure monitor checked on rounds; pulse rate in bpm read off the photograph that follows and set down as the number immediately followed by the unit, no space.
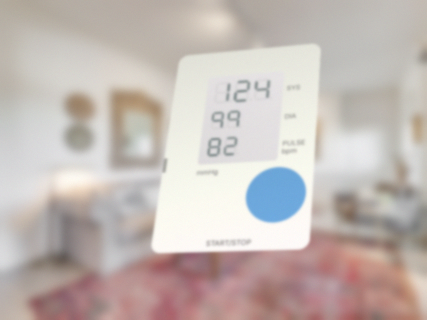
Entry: 82bpm
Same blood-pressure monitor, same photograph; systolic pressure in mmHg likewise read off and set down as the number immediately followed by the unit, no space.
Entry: 124mmHg
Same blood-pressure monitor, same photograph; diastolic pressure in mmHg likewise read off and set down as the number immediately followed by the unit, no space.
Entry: 99mmHg
